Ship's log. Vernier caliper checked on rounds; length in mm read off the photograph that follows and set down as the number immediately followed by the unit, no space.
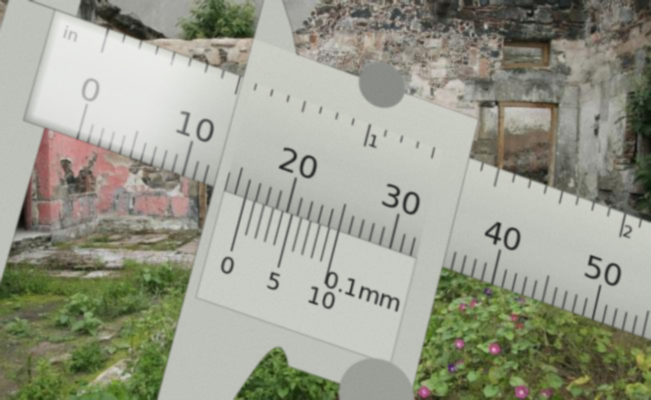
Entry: 16.0mm
